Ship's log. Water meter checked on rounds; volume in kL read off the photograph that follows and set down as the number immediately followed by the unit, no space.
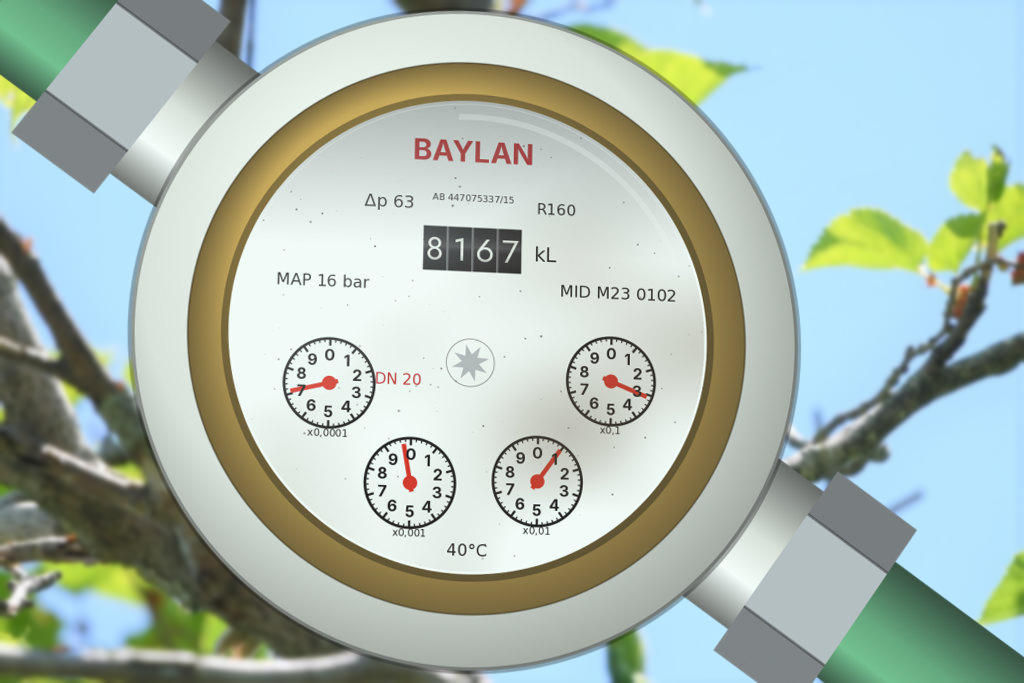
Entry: 8167.3097kL
